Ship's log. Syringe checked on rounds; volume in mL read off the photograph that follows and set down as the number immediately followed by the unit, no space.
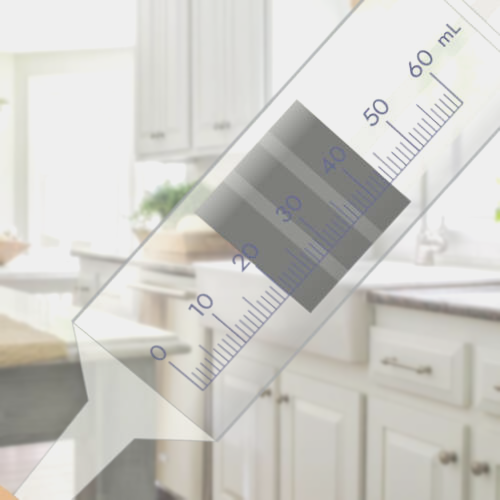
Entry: 20mL
